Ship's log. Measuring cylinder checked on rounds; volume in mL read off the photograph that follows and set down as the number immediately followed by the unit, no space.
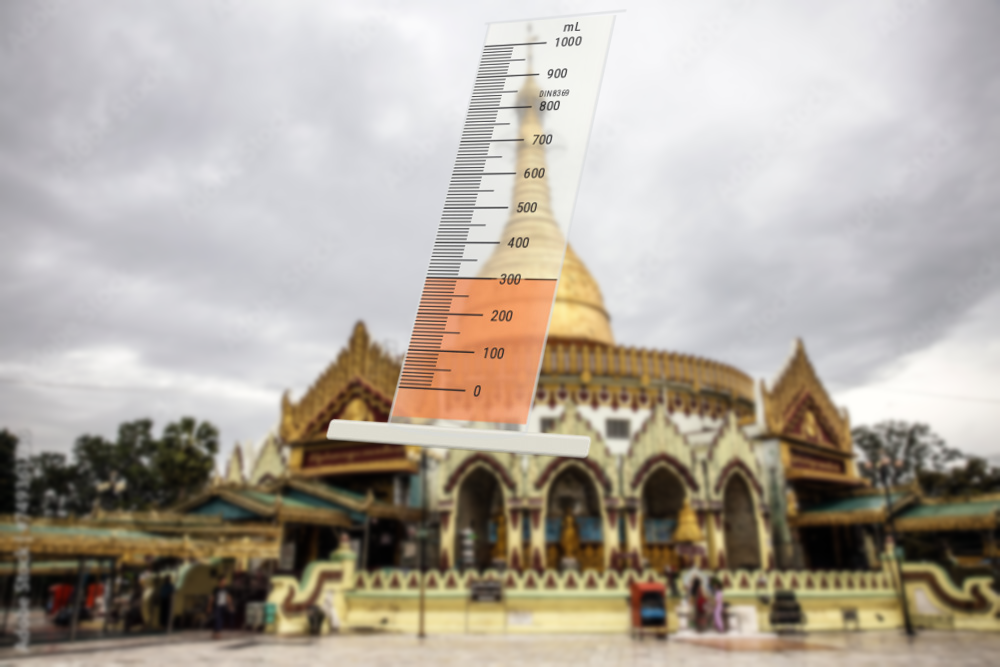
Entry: 300mL
